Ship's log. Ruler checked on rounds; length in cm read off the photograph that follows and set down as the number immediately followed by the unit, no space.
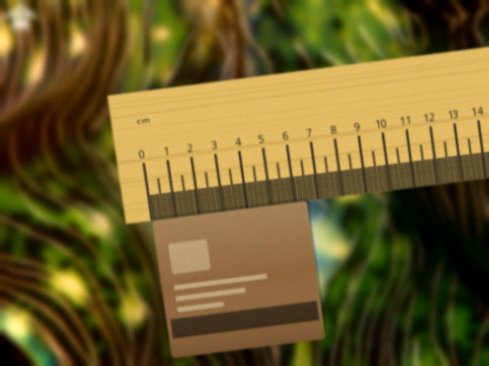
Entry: 6.5cm
